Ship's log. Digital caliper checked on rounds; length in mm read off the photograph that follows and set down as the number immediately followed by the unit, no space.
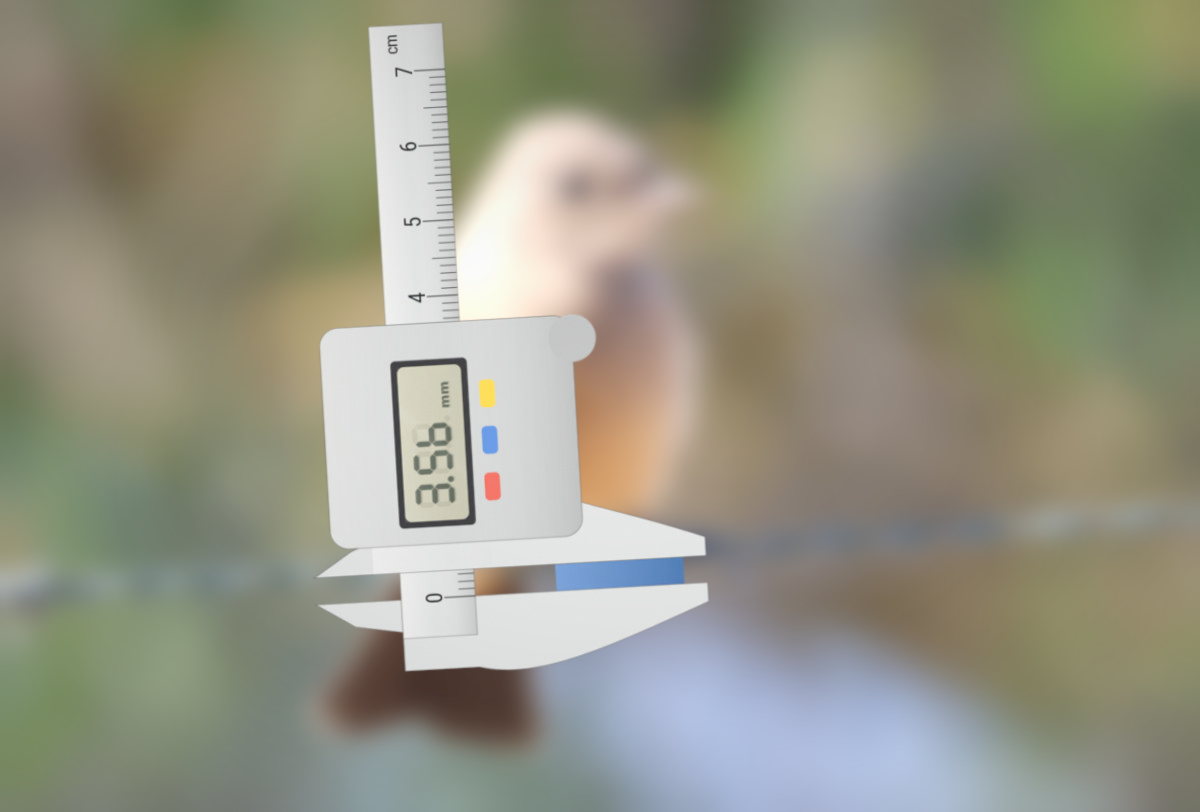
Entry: 3.56mm
